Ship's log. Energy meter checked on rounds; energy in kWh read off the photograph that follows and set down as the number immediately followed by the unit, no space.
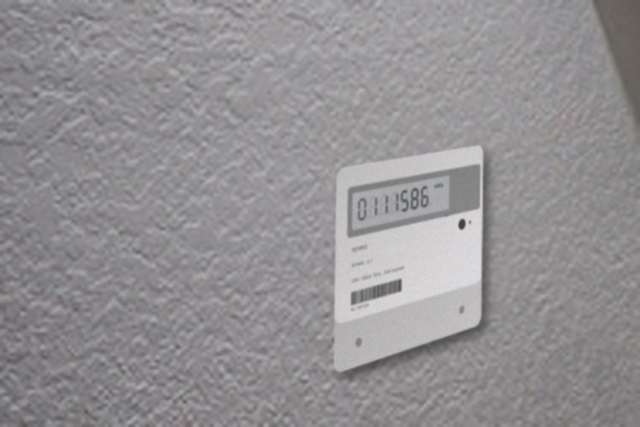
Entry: 111586kWh
